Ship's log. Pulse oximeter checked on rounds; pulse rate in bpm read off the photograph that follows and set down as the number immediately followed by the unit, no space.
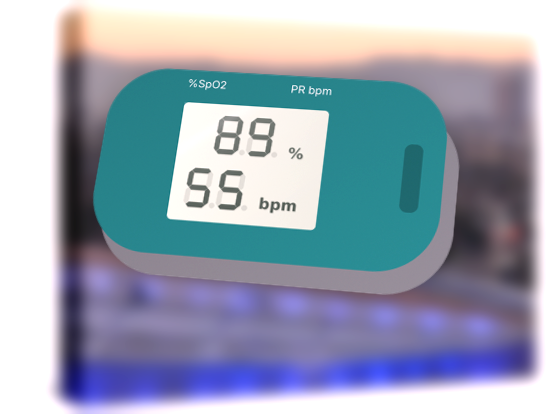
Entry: 55bpm
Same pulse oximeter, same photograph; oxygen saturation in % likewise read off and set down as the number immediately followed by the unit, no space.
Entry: 89%
